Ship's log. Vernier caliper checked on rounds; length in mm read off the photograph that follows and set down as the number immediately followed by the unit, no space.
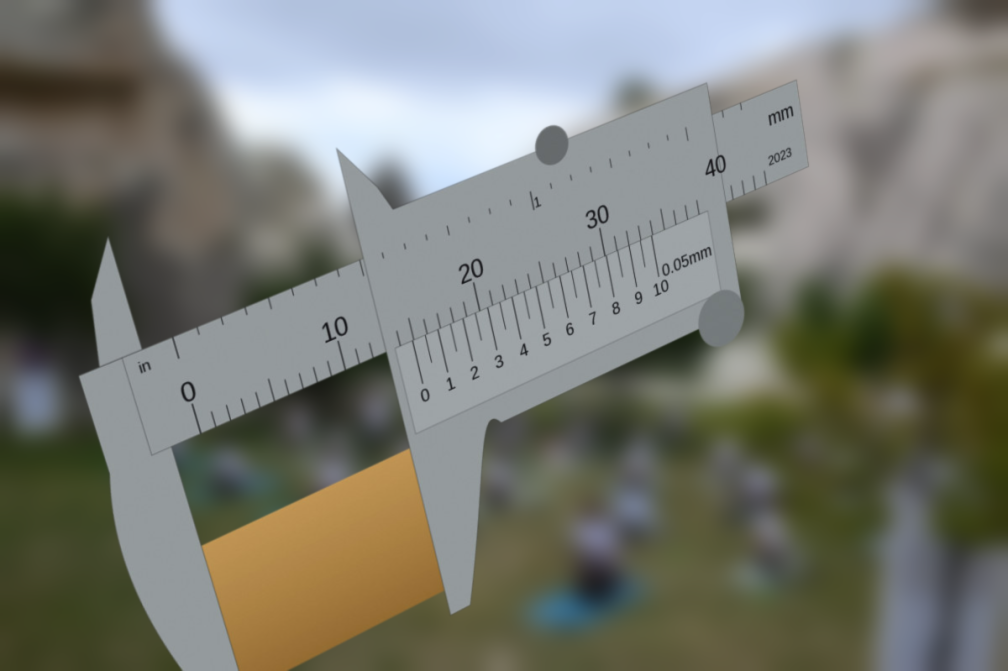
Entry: 14.9mm
